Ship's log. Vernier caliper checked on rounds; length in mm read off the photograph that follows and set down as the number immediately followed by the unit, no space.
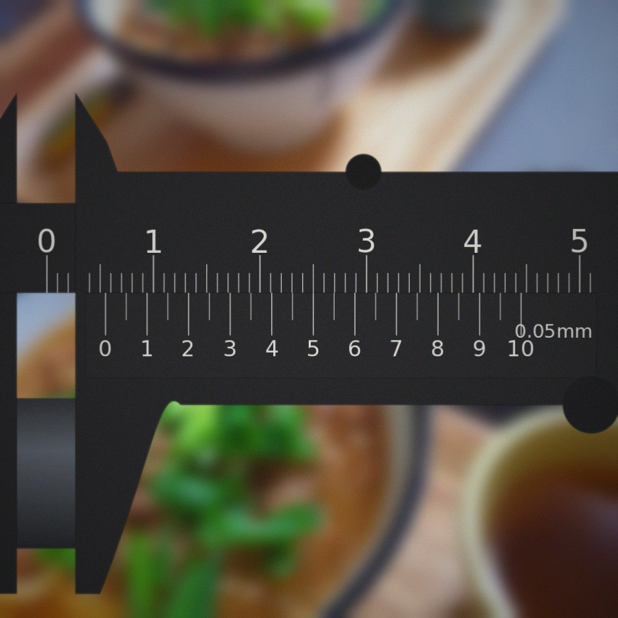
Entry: 5.5mm
